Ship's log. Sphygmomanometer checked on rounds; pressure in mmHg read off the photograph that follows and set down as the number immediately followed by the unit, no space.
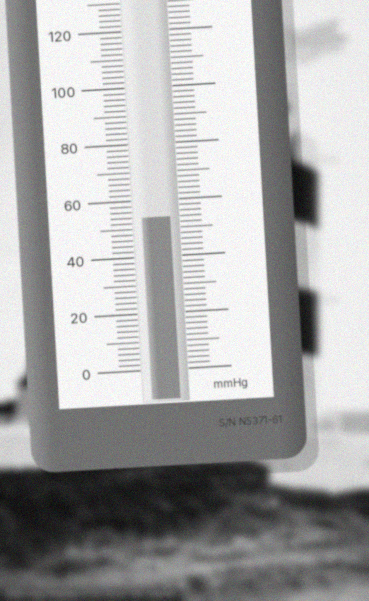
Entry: 54mmHg
